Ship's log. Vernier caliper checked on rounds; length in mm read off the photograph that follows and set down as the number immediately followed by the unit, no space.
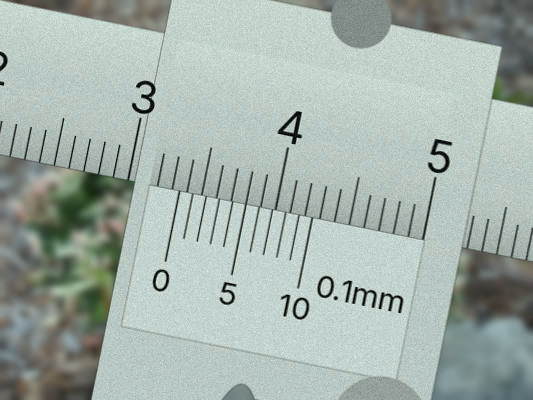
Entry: 33.5mm
